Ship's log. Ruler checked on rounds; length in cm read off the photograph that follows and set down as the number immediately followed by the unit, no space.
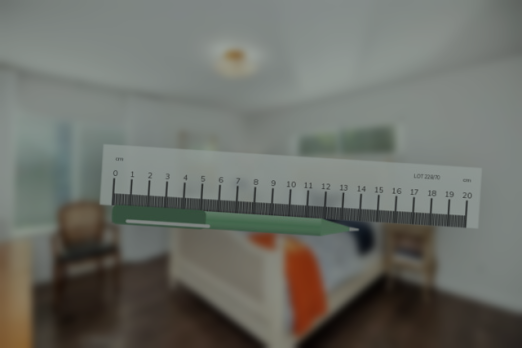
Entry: 14cm
